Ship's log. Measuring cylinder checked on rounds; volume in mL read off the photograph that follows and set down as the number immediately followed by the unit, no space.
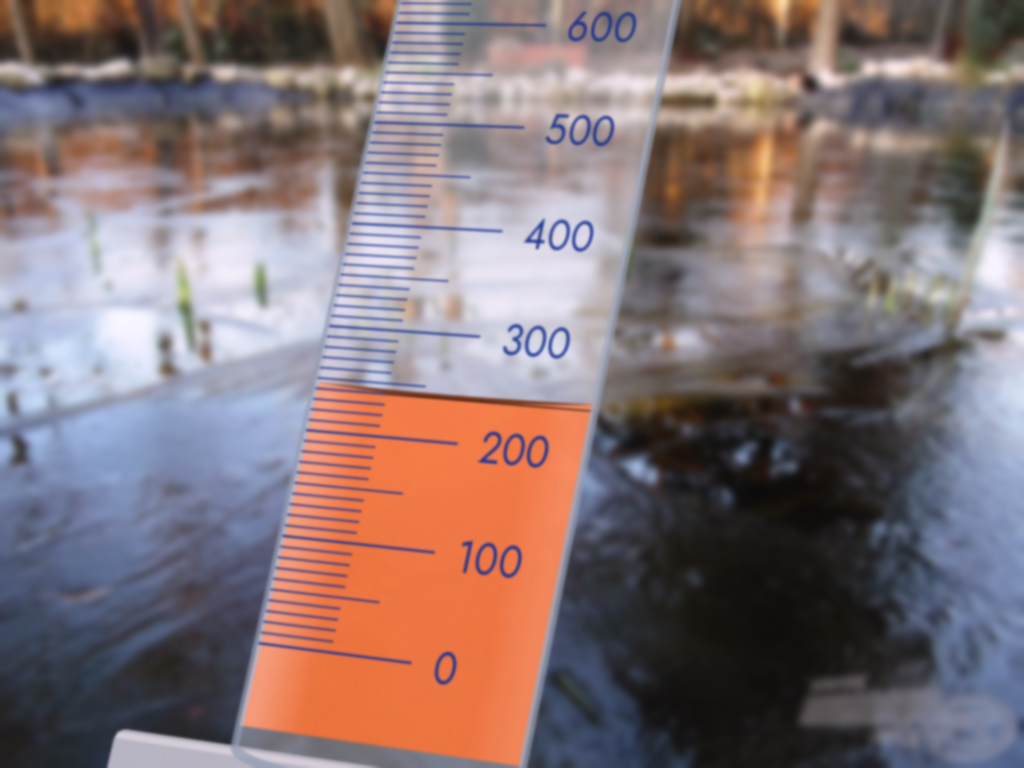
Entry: 240mL
